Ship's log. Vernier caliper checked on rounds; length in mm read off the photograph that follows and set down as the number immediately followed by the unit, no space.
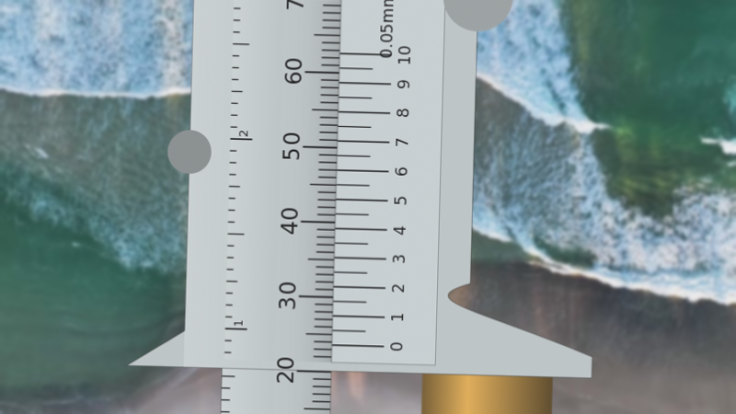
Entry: 23.6mm
